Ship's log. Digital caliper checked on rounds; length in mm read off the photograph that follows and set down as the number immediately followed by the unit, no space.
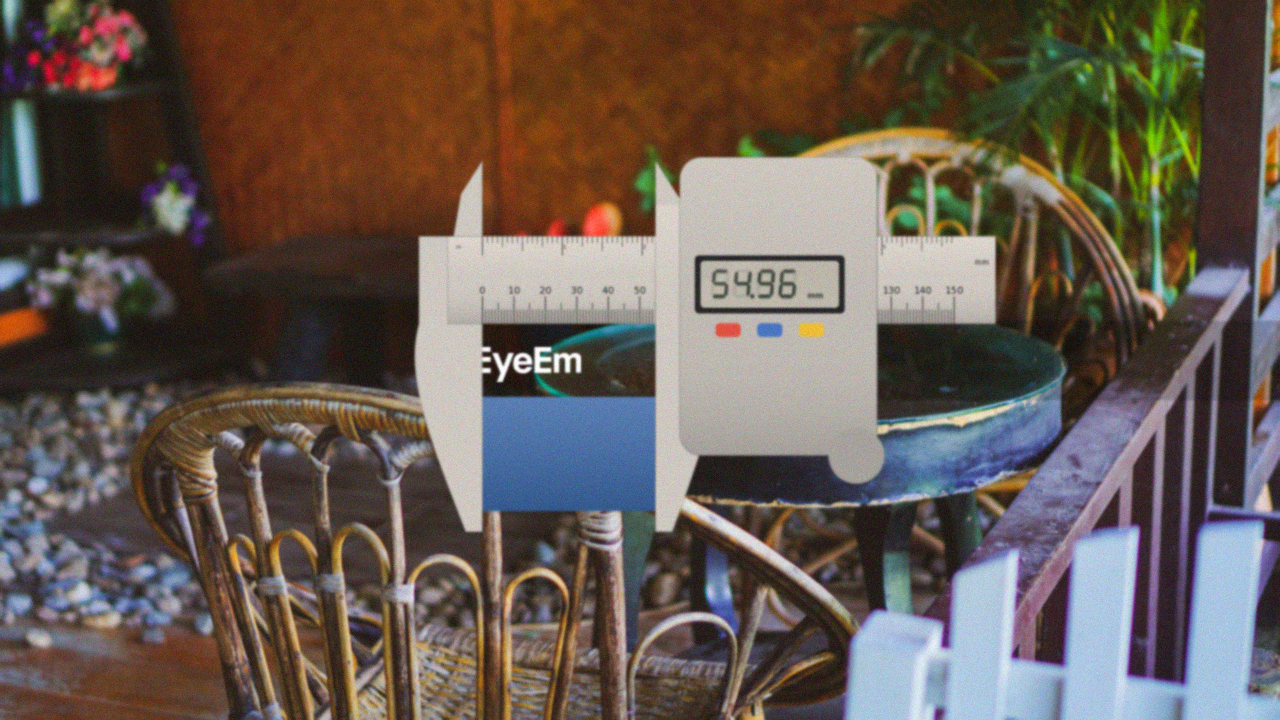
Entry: 54.96mm
